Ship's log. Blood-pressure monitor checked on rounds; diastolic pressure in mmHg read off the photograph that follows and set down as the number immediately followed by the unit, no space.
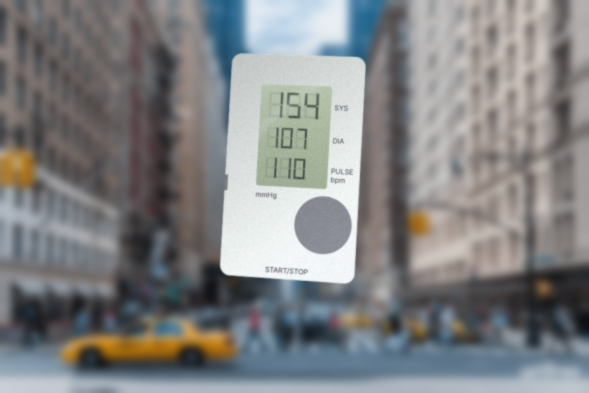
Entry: 107mmHg
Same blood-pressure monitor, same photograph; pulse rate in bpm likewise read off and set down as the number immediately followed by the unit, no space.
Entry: 110bpm
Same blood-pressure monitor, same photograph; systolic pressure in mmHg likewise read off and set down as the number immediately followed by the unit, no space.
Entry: 154mmHg
